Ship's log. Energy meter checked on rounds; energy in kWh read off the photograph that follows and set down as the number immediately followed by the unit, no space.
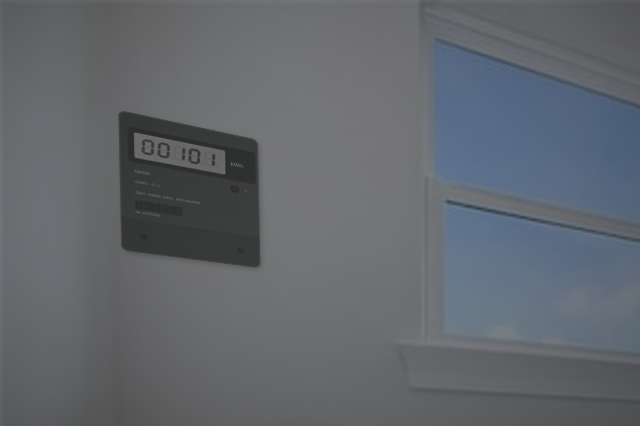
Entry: 101kWh
